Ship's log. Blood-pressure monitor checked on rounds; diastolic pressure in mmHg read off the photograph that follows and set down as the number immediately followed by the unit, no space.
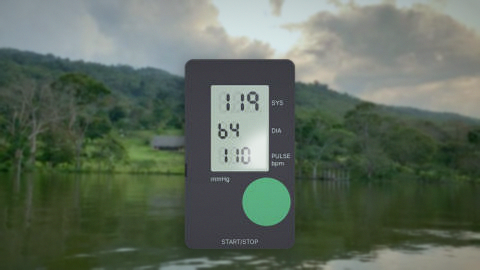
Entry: 64mmHg
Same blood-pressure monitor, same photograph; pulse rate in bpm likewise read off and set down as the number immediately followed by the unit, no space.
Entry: 110bpm
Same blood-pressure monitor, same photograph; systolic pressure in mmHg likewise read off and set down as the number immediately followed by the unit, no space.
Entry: 119mmHg
